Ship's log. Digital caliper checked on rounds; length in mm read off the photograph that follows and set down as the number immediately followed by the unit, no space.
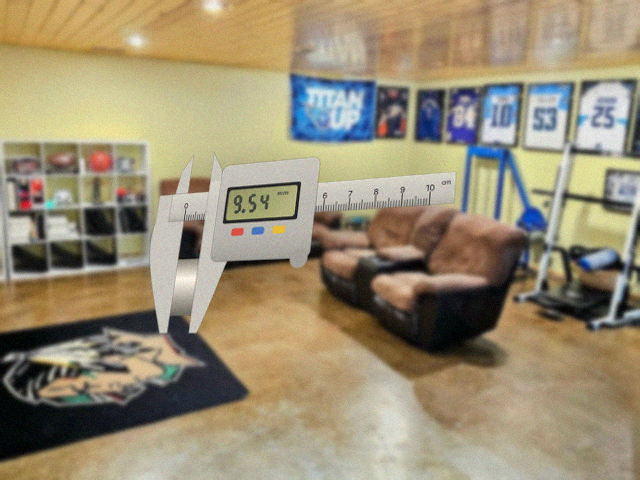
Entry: 9.54mm
